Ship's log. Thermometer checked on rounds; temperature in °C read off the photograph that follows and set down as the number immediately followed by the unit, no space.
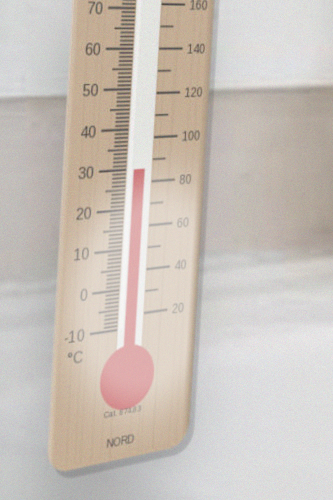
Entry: 30°C
